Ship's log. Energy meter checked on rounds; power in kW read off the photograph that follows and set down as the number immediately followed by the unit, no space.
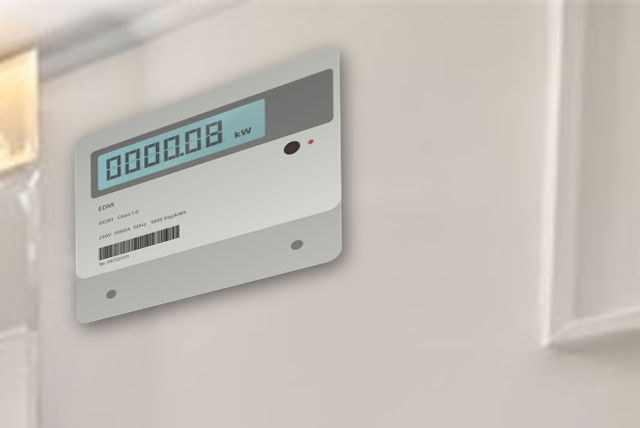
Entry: 0.08kW
